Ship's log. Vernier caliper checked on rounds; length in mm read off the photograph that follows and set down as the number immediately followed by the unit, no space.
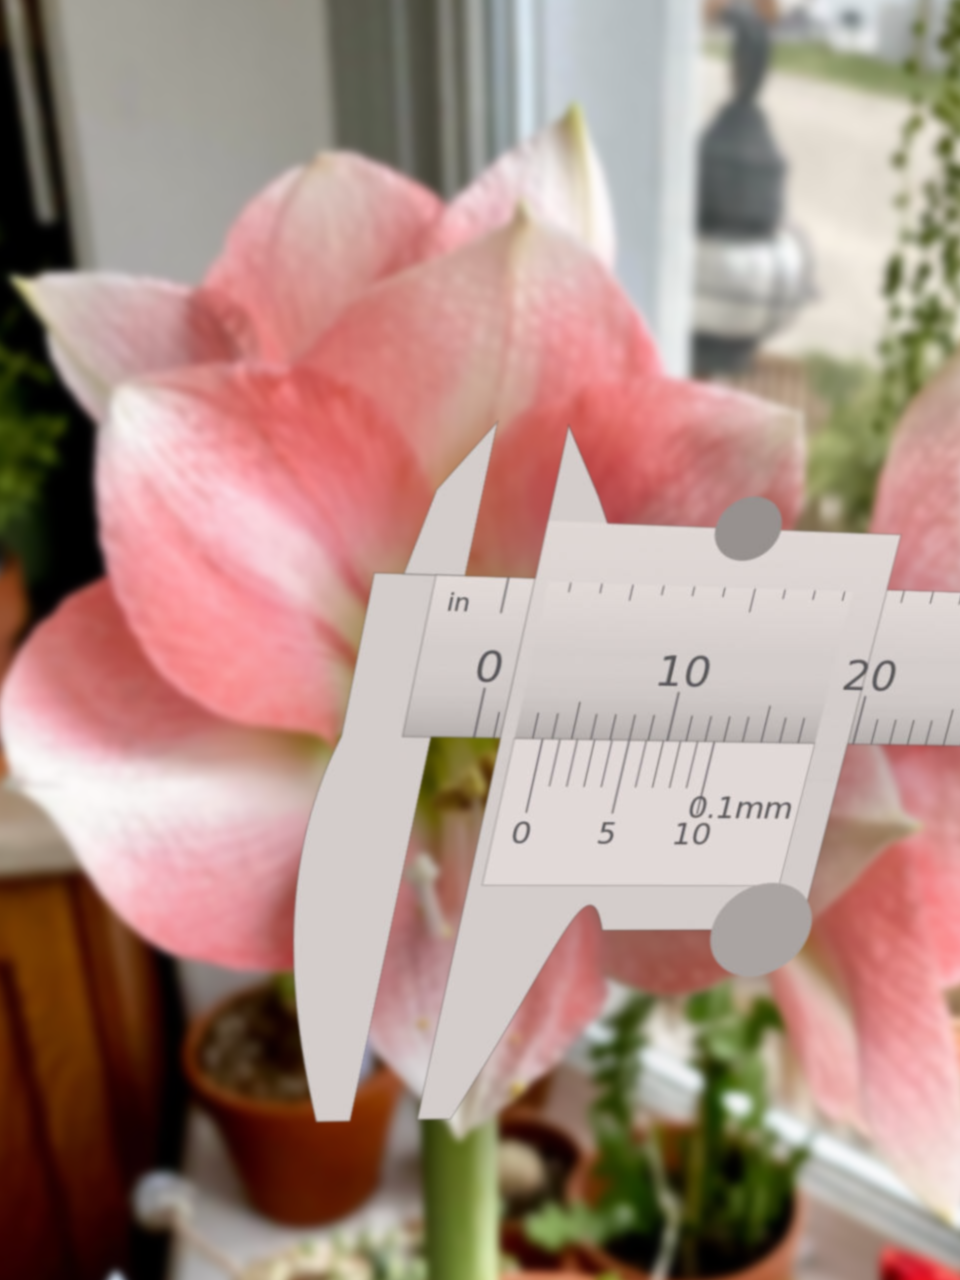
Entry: 3.5mm
